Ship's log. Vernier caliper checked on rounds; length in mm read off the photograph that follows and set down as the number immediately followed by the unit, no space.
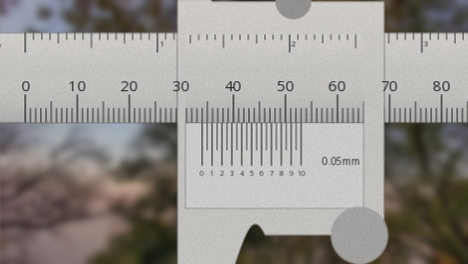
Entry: 34.0mm
